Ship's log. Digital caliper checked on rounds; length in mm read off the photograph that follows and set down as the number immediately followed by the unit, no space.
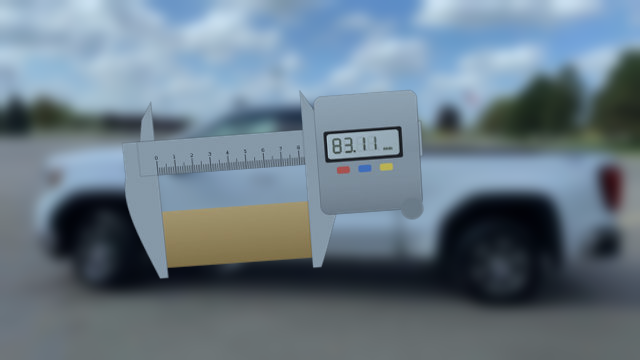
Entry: 83.11mm
